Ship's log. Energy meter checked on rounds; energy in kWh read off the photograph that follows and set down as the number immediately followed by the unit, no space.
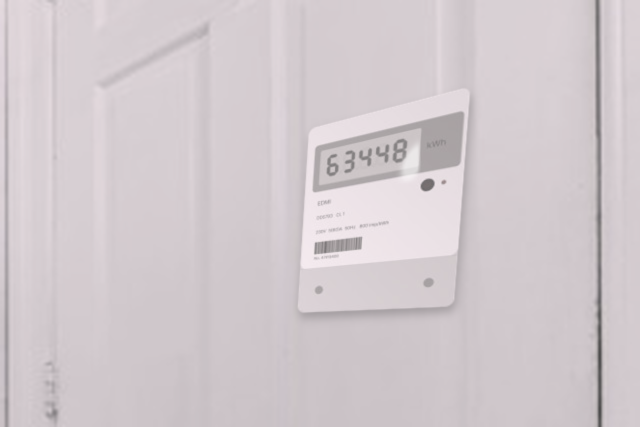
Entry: 63448kWh
